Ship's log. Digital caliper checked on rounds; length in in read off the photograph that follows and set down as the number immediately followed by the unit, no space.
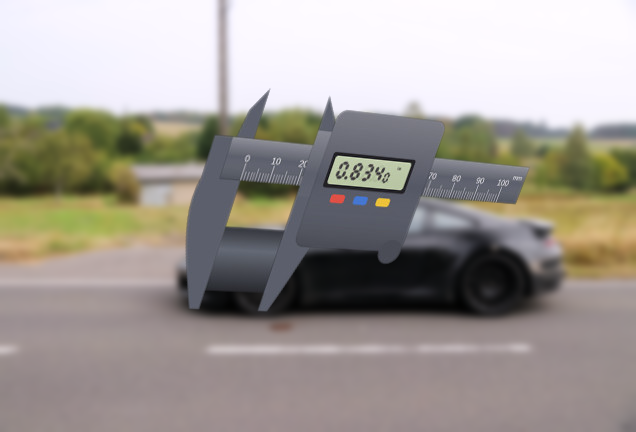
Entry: 0.8340in
